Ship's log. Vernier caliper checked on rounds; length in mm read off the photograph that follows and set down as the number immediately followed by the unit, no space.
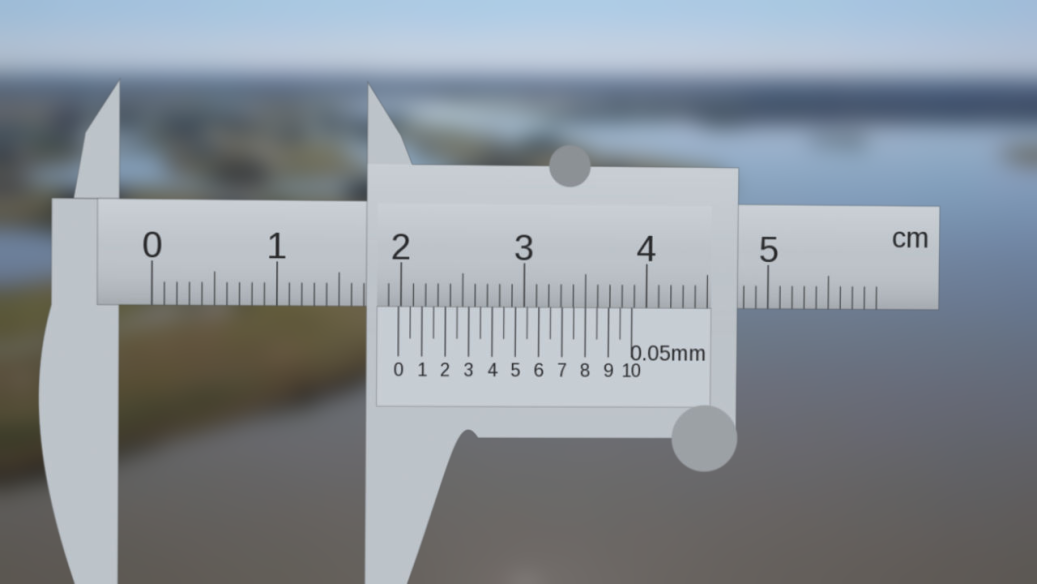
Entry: 19.8mm
